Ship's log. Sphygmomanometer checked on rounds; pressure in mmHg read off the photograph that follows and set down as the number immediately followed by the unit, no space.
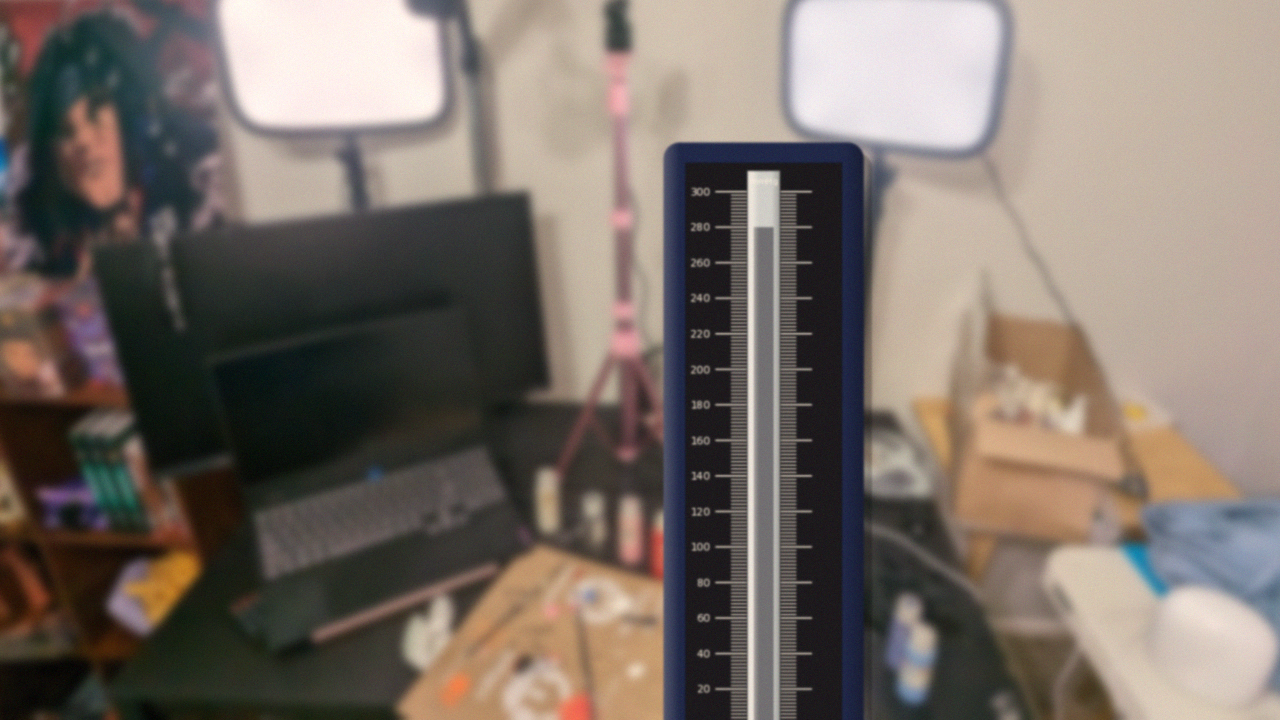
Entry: 280mmHg
